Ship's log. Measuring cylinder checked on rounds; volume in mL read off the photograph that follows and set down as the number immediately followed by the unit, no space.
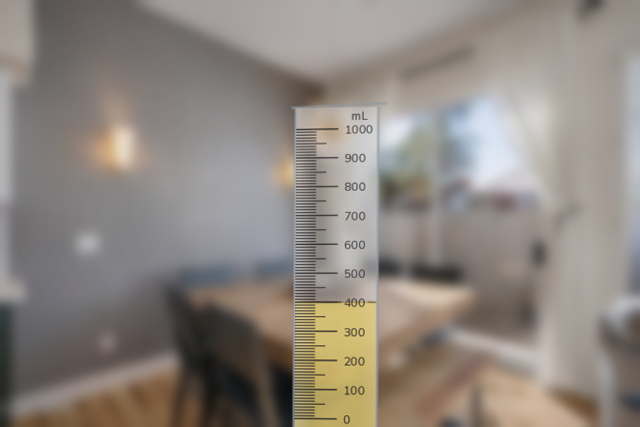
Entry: 400mL
